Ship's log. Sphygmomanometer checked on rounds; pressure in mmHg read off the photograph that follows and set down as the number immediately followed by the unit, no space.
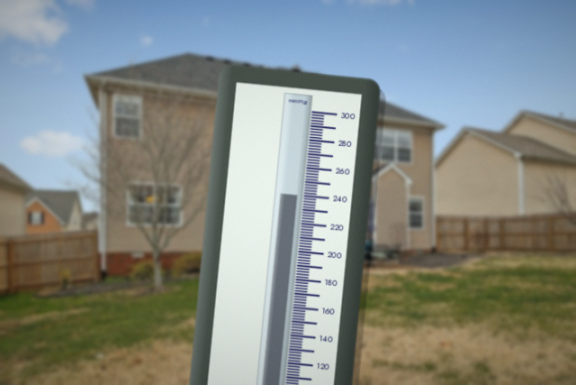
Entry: 240mmHg
